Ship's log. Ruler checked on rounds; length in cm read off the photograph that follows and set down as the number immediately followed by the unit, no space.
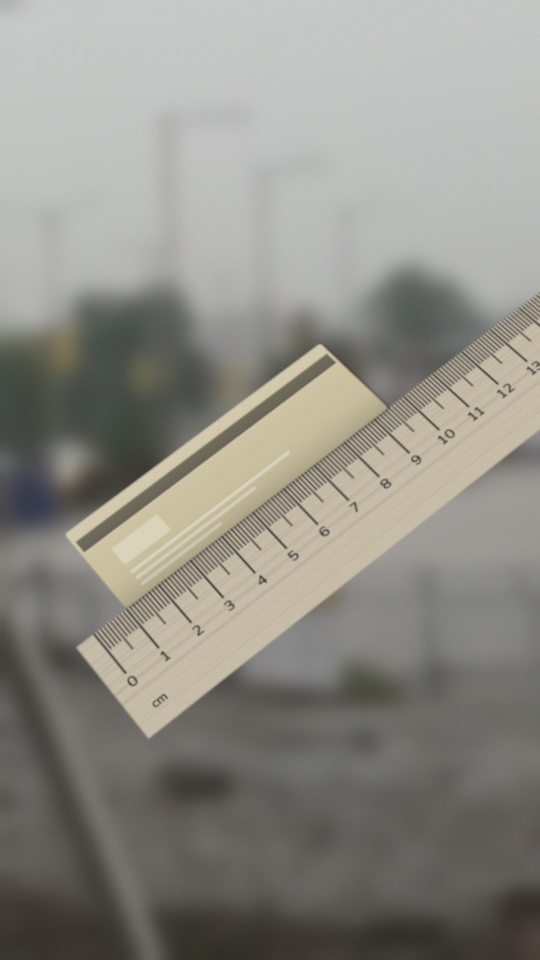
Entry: 8.5cm
